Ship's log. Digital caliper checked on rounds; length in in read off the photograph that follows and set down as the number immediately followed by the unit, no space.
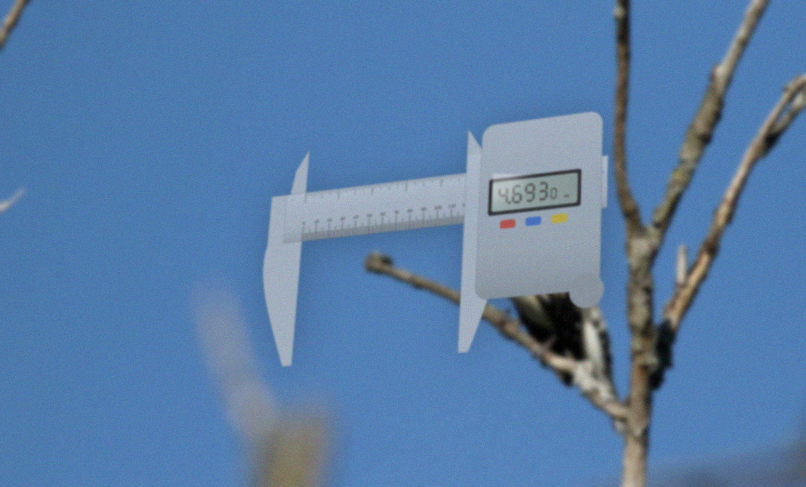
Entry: 4.6930in
